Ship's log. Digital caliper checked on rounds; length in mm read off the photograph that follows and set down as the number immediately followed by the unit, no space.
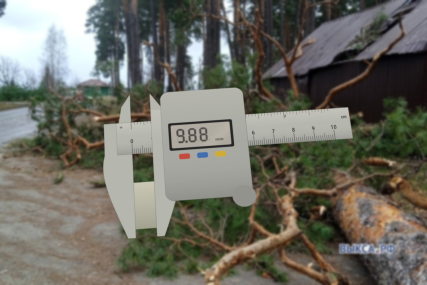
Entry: 9.88mm
